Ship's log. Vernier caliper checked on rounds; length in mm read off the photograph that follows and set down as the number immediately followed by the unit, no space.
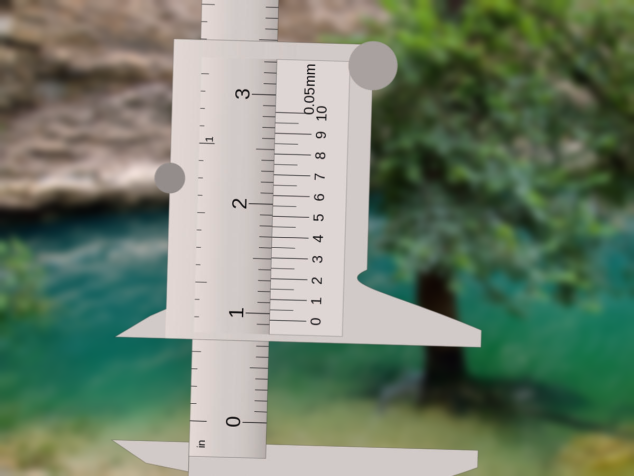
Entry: 9.4mm
